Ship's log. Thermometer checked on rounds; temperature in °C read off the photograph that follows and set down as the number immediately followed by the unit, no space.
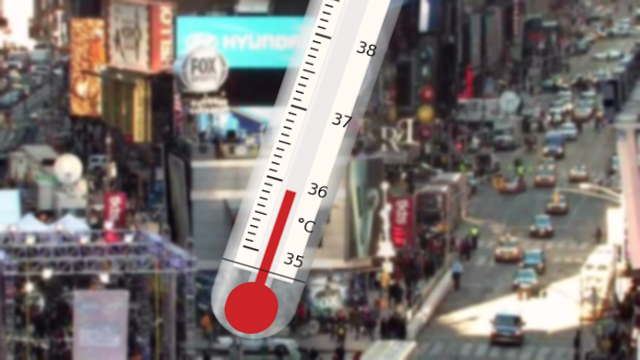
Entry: 35.9°C
